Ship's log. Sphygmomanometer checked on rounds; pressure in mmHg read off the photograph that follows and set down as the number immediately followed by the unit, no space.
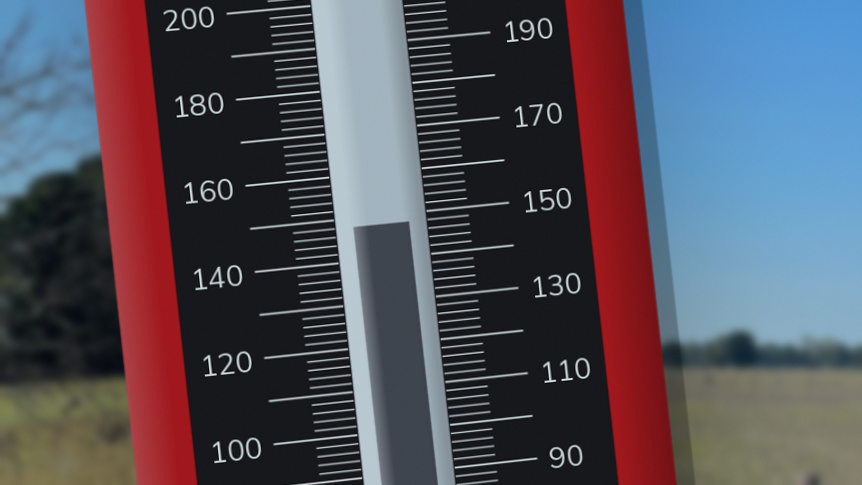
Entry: 148mmHg
